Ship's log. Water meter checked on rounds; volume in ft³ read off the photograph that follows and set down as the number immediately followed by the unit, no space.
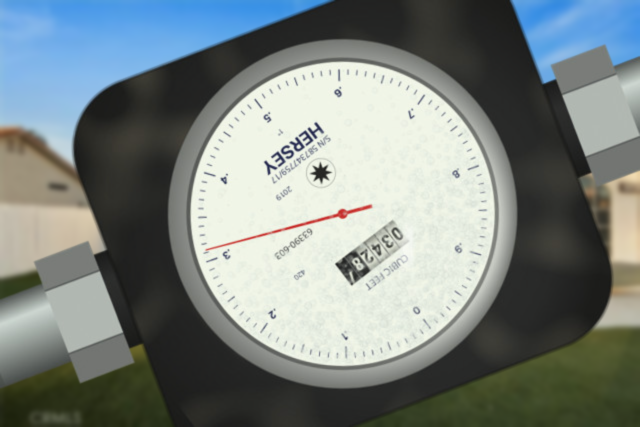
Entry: 34287.31ft³
